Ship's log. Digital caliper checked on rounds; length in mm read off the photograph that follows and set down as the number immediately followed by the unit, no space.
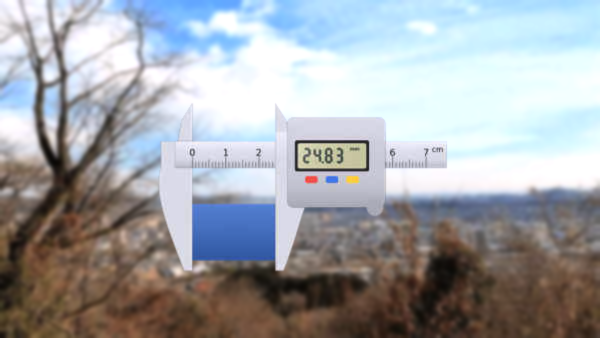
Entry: 24.83mm
